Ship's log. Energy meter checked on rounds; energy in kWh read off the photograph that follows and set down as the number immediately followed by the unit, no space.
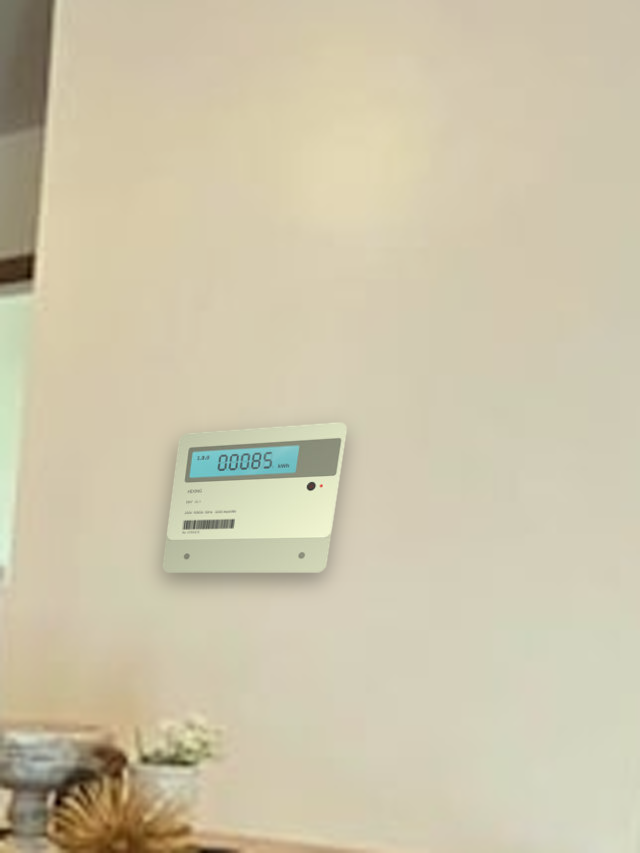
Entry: 85kWh
